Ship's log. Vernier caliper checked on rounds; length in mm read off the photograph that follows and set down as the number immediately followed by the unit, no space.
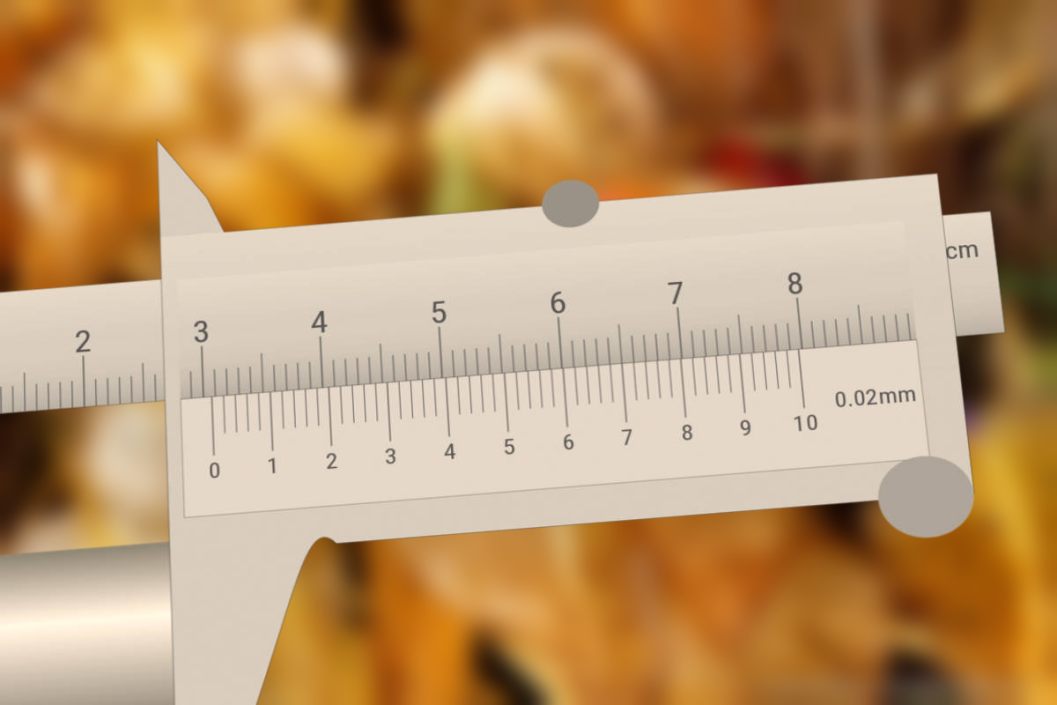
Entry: 30.7mm
